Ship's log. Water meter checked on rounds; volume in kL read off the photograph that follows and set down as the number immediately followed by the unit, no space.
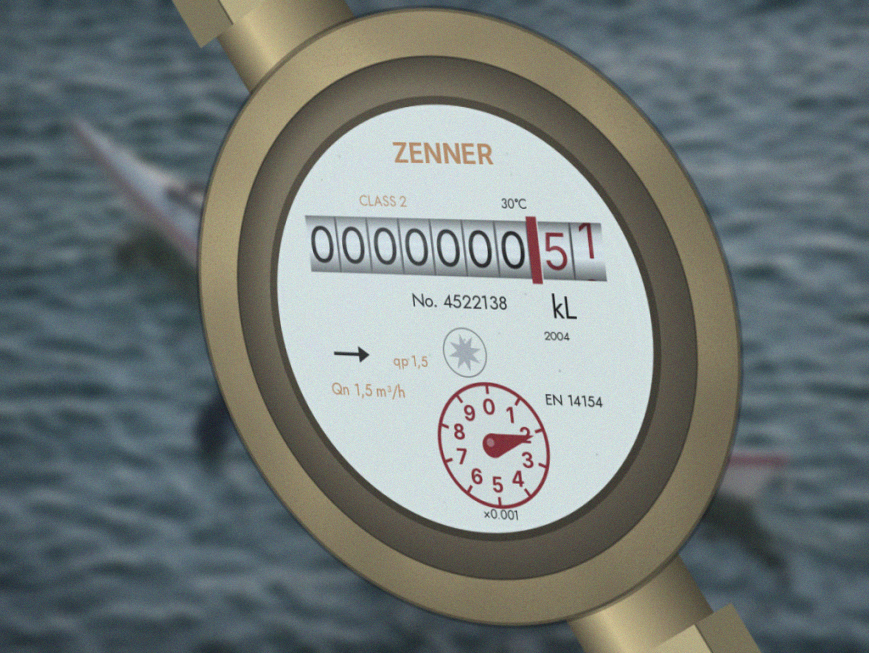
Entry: 0.512kL
